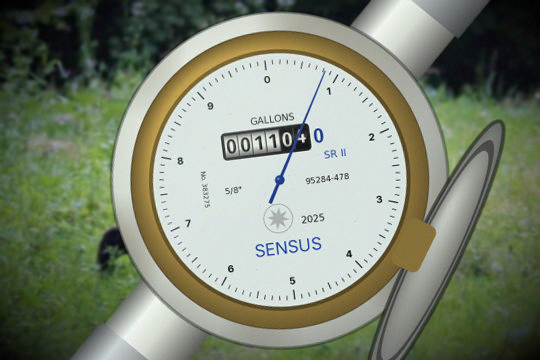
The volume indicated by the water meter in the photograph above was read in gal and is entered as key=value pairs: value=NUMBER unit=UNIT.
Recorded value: value=11040.8 unit=gal
